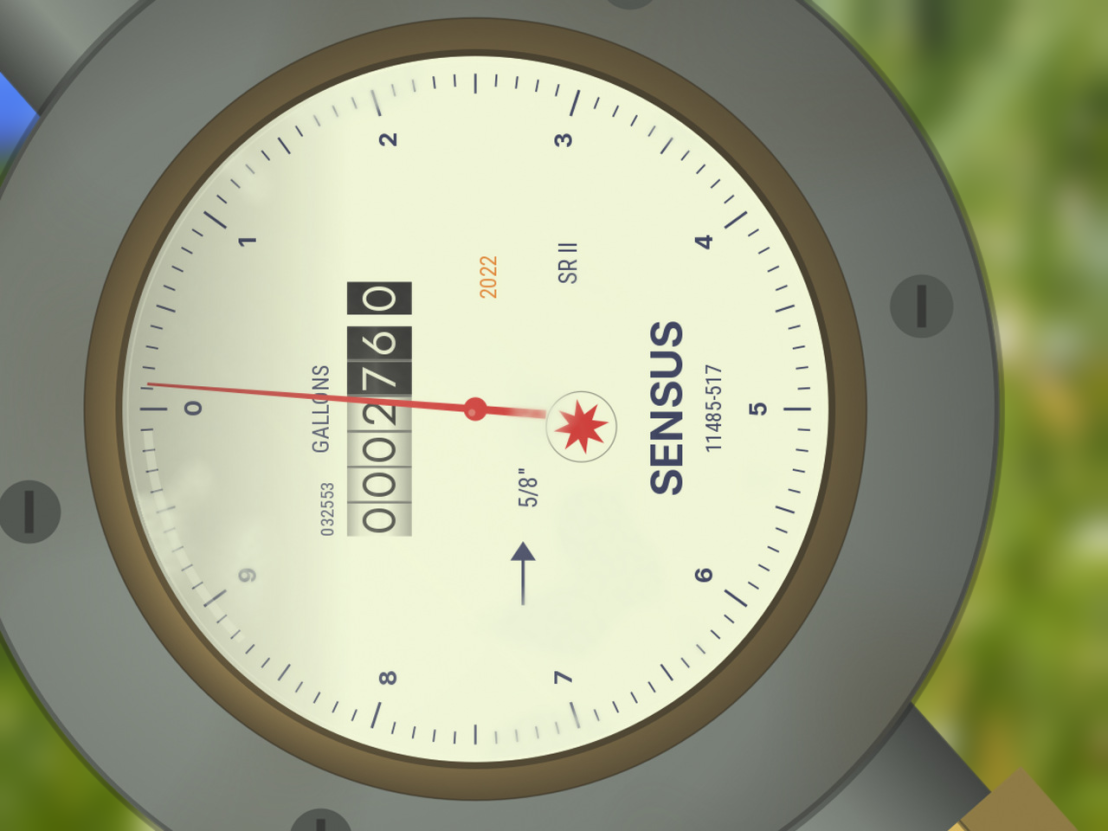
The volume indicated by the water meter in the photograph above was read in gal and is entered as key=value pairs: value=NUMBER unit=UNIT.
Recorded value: value=2760.1 unit=gal
